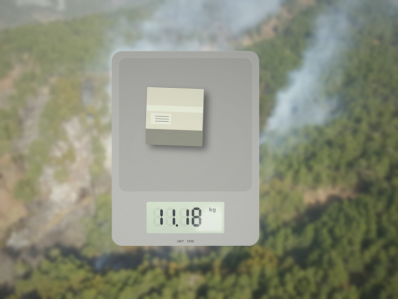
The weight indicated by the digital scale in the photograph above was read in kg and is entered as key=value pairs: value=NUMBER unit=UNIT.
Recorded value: value=11.18 unit=kg
